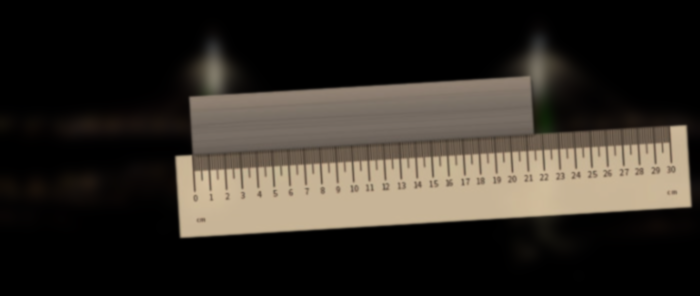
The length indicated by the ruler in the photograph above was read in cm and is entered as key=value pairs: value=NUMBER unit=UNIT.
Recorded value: value=21.5 unit=cm
